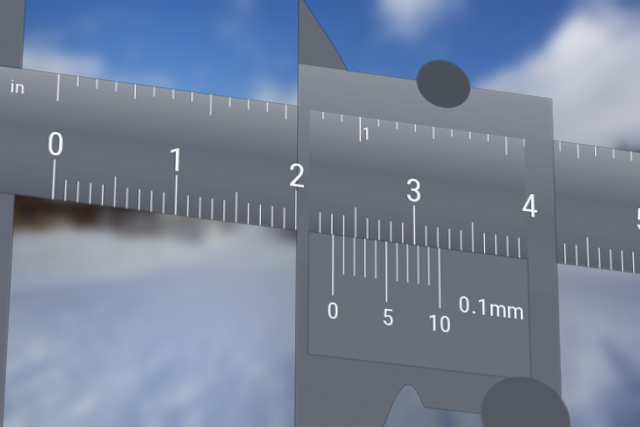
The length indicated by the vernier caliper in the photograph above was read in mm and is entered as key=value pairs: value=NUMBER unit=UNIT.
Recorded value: value=23.1 unit=mm
